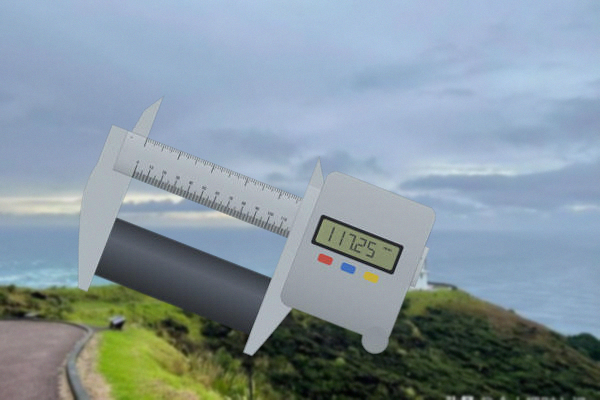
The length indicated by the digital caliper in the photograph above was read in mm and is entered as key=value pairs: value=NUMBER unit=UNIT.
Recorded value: value=117.25 unit=mm
